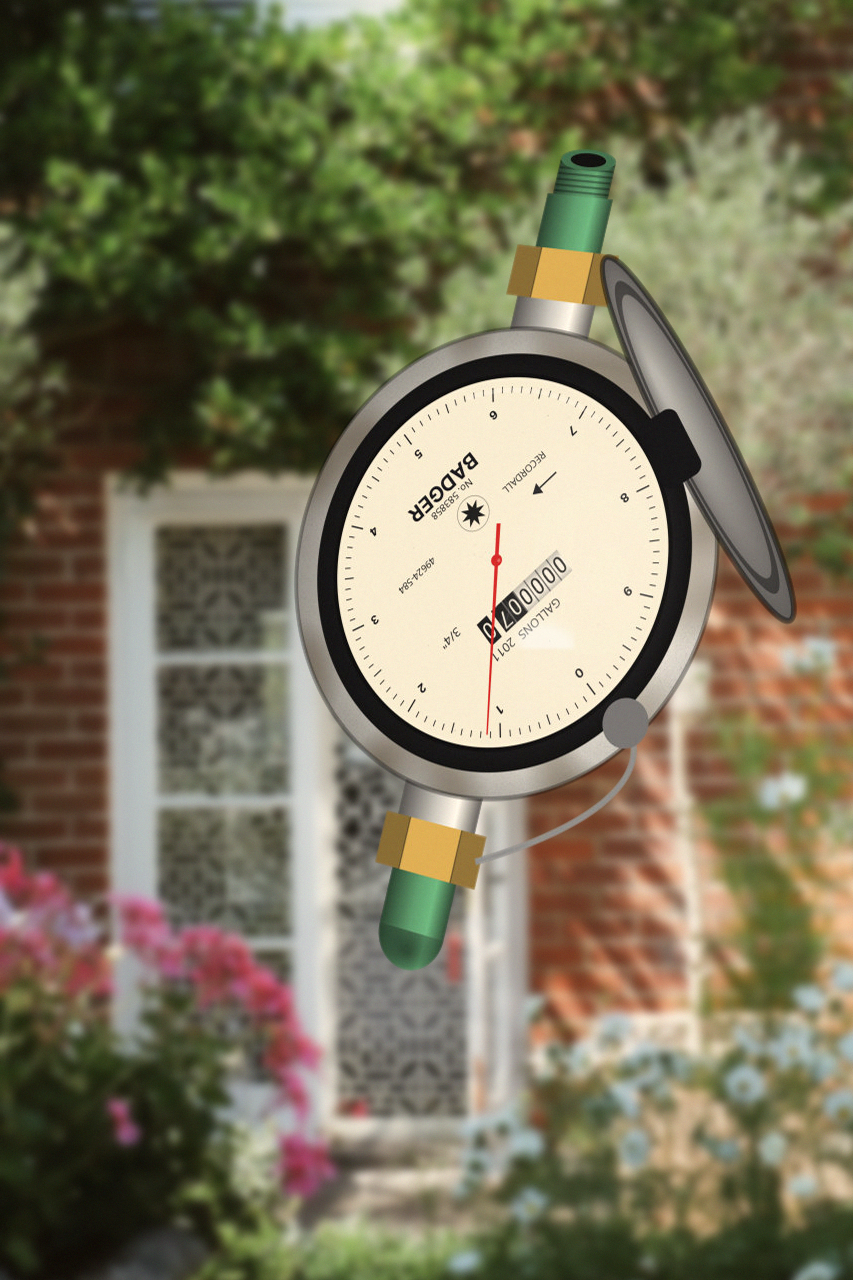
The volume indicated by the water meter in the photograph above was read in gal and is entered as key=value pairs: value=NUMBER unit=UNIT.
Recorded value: value=71.1 unit=gal
